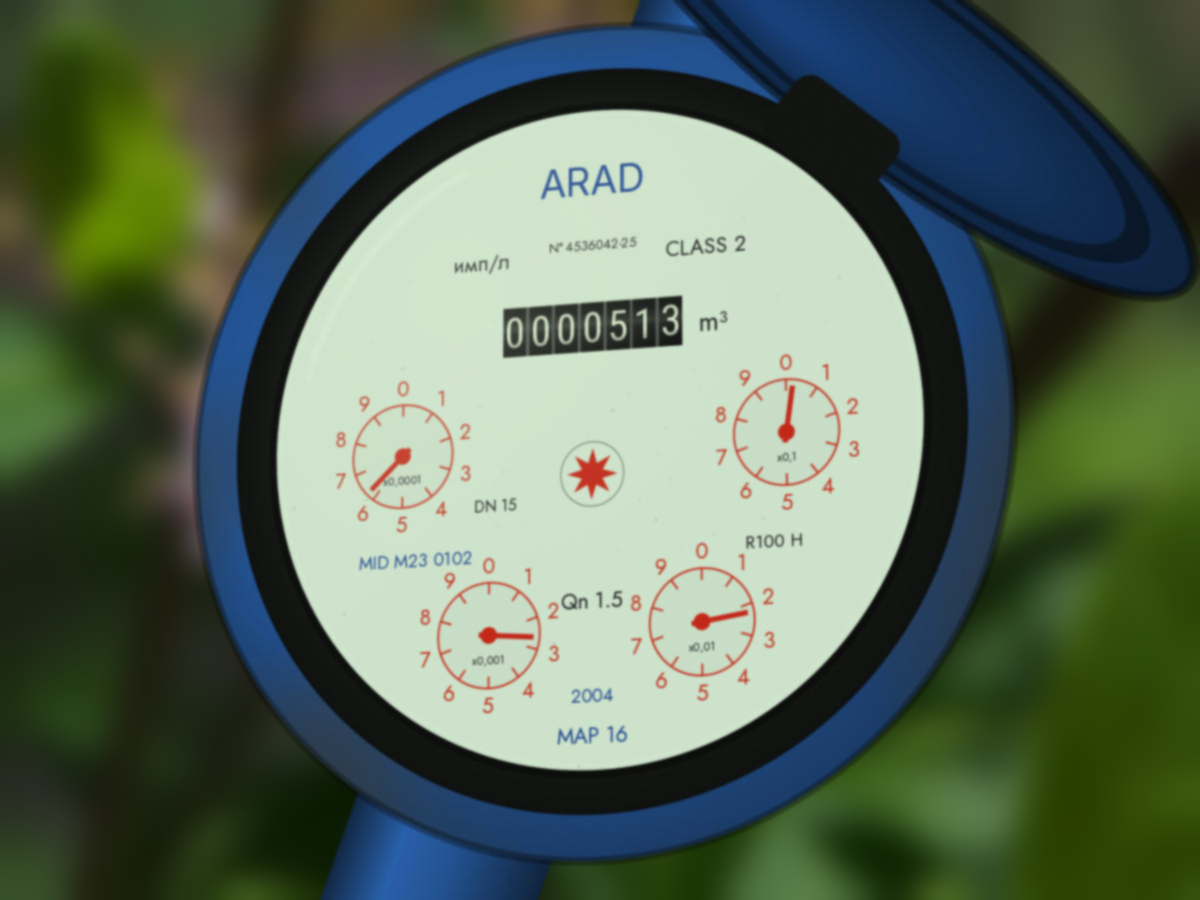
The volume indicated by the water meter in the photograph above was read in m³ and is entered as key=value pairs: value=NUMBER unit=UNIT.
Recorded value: value=513.0226 unit=m³
